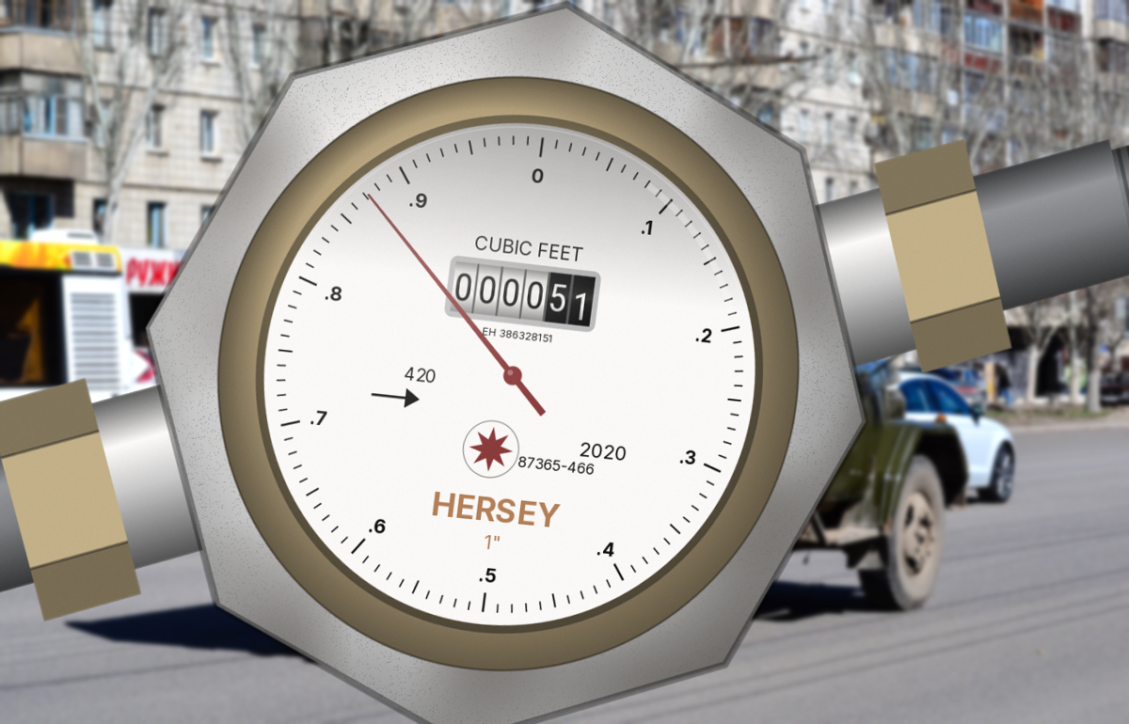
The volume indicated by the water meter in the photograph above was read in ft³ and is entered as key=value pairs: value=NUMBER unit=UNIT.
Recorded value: value=50.87 unit=ft³
